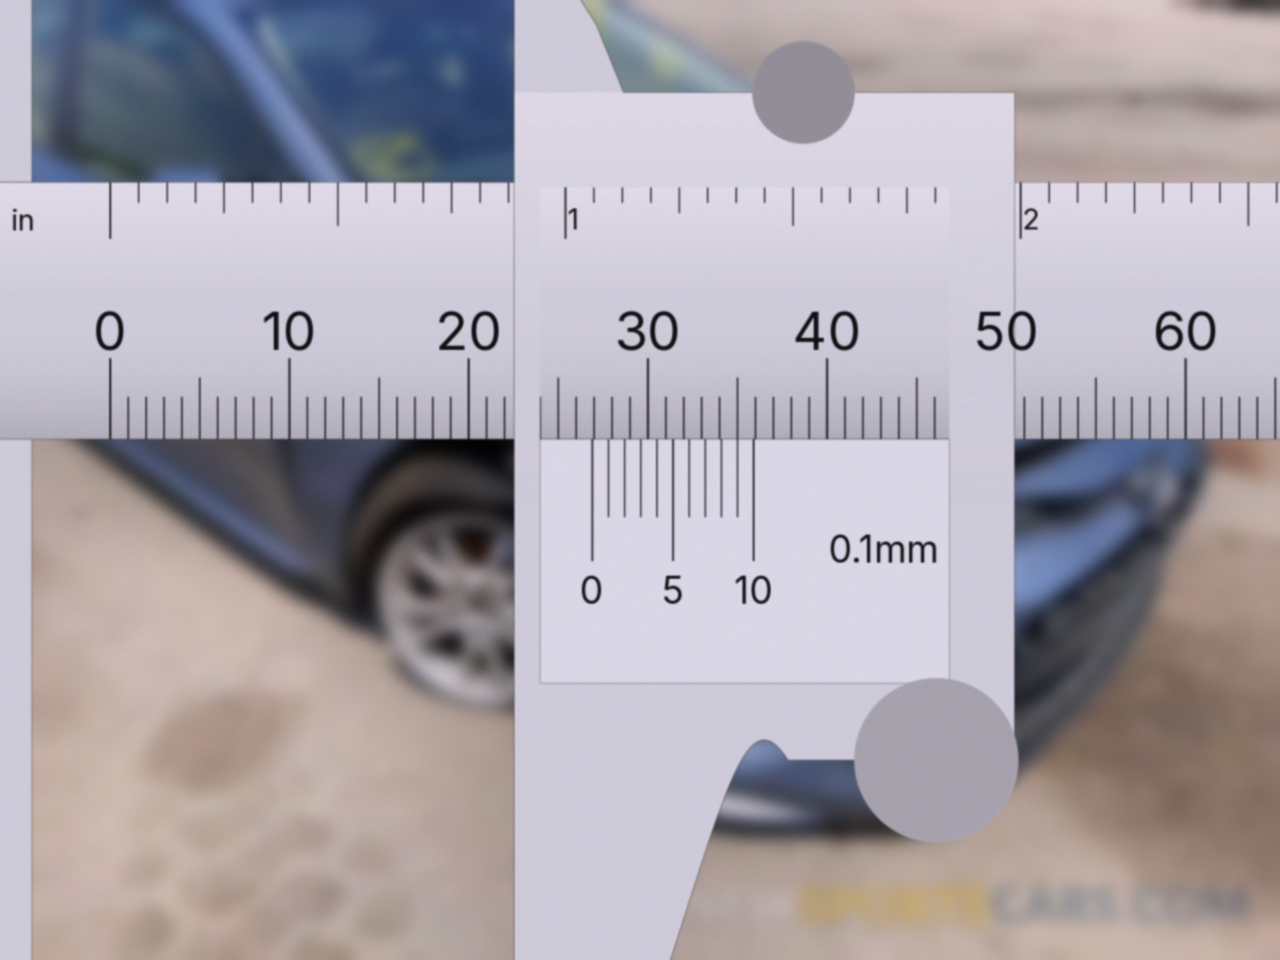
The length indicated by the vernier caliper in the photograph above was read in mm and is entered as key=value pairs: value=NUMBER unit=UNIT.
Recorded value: value=26.9 unit=mm
